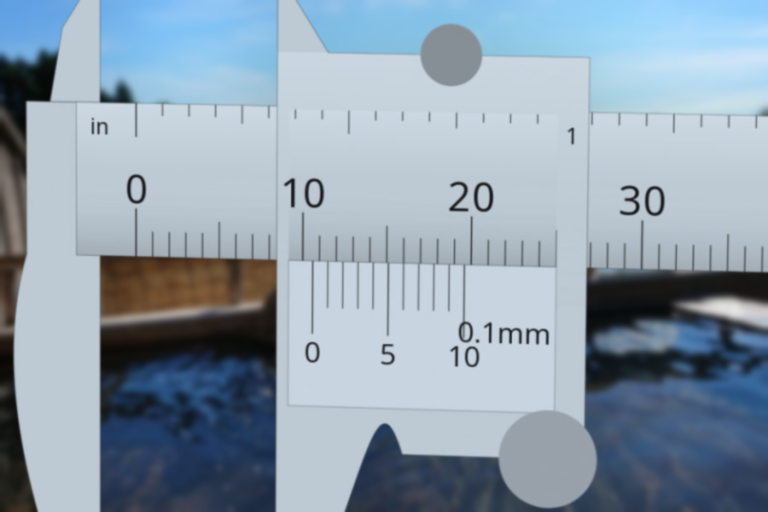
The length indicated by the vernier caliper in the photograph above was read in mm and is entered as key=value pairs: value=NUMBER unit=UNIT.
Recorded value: value=10.6 unit=mm
